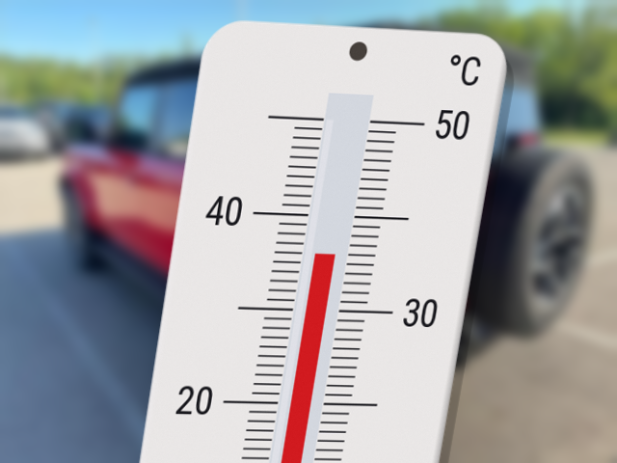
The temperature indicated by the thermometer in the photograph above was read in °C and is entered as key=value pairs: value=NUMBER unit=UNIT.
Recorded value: value=36 unit=°C
